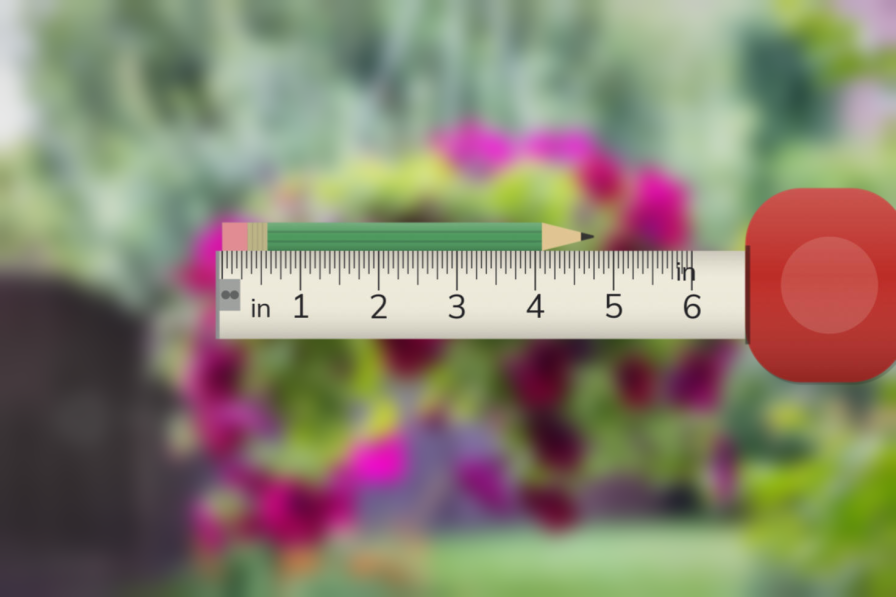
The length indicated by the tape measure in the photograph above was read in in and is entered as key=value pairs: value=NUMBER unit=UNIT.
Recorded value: value=4.75 unit=in
